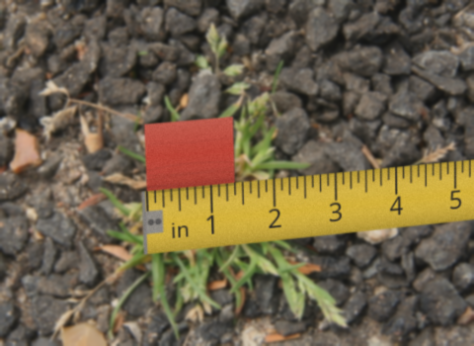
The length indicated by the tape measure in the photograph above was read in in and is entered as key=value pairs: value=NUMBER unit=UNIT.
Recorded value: value=1.375 unit=in
